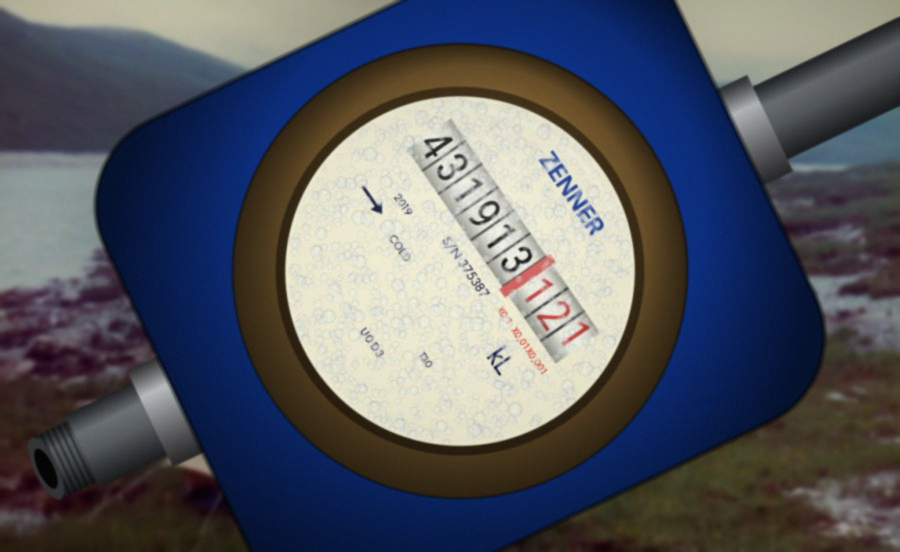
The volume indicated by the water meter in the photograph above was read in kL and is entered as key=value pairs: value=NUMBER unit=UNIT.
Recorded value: value=431913.121 unit=kL
